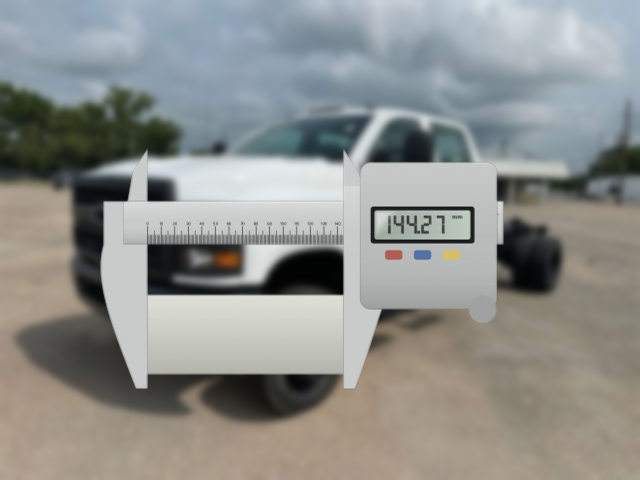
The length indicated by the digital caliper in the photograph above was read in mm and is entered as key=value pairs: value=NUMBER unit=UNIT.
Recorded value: value=144.27 unit=mm
